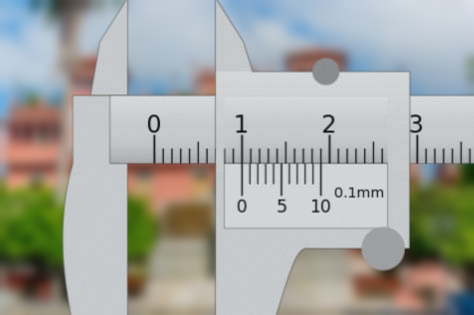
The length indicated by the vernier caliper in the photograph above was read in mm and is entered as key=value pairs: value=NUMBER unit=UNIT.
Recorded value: value=10.0 unit=mm
